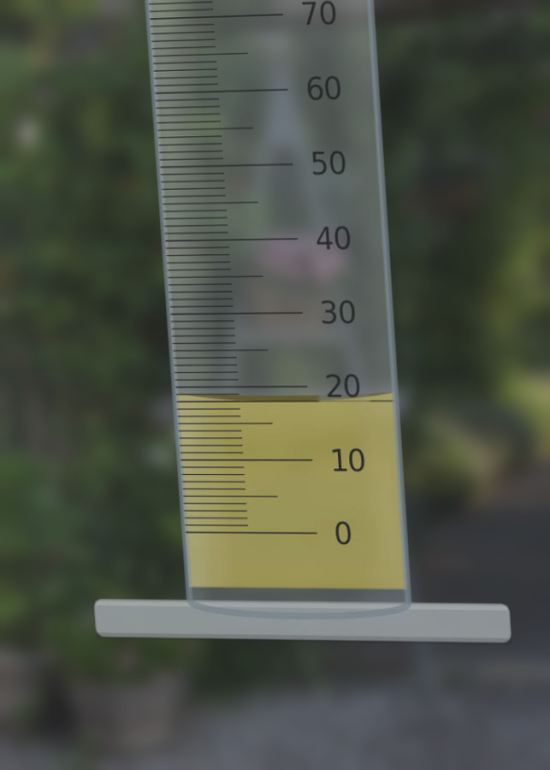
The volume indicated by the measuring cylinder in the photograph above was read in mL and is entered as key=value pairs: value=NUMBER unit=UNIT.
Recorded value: value=18 unit=mL
